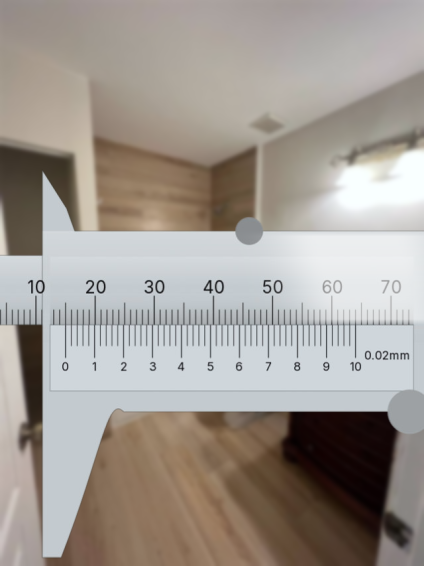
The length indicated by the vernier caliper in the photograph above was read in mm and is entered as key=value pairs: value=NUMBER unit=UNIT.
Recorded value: value=15.0 unit=mm
